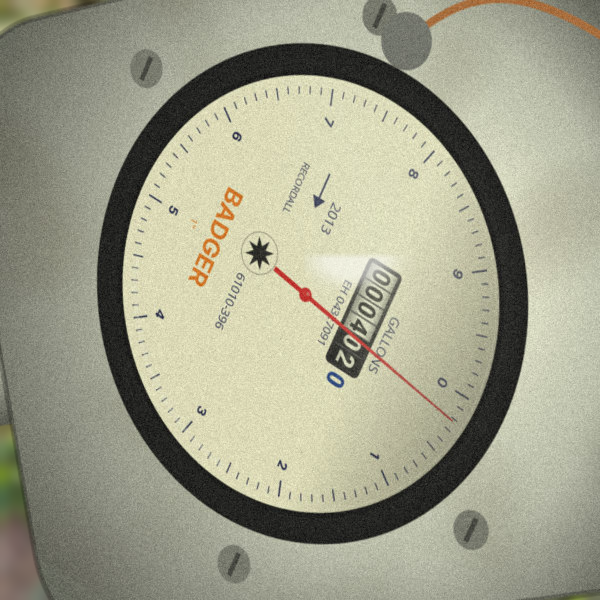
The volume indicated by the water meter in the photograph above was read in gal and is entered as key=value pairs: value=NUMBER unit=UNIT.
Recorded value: value=4020.2 unit=gal
